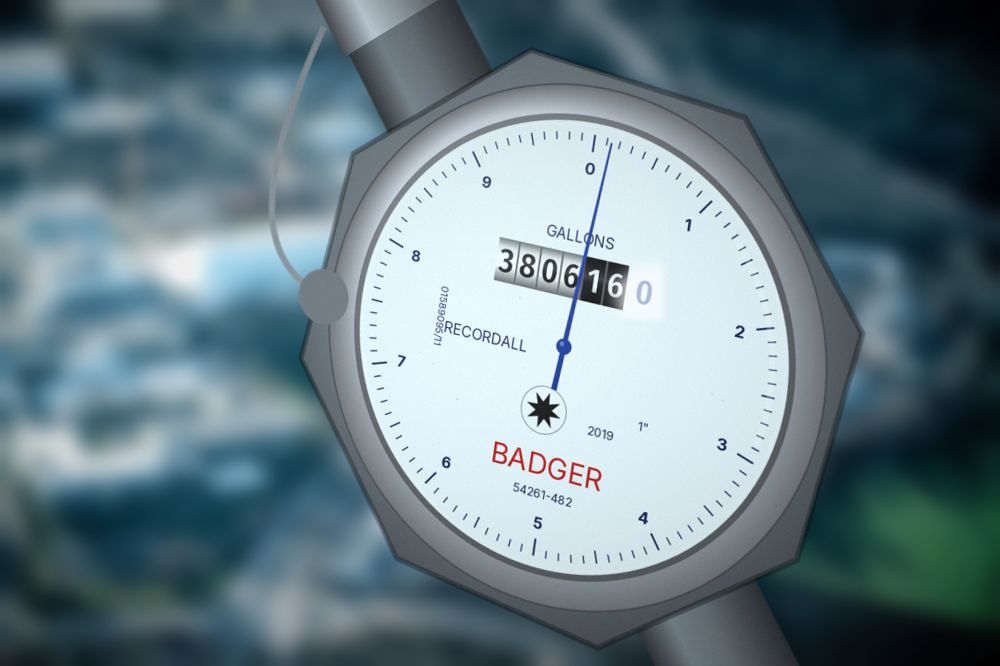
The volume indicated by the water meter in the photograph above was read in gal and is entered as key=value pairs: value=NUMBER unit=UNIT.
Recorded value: value=3806160.1 unit=gal
